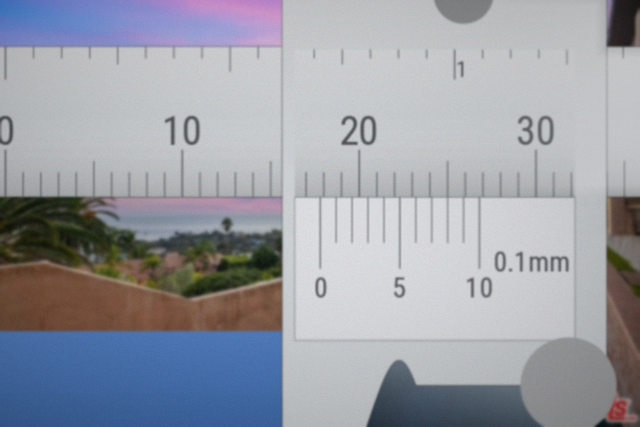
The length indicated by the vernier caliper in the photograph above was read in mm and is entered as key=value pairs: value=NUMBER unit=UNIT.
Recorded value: value=17.8 unit=mm
